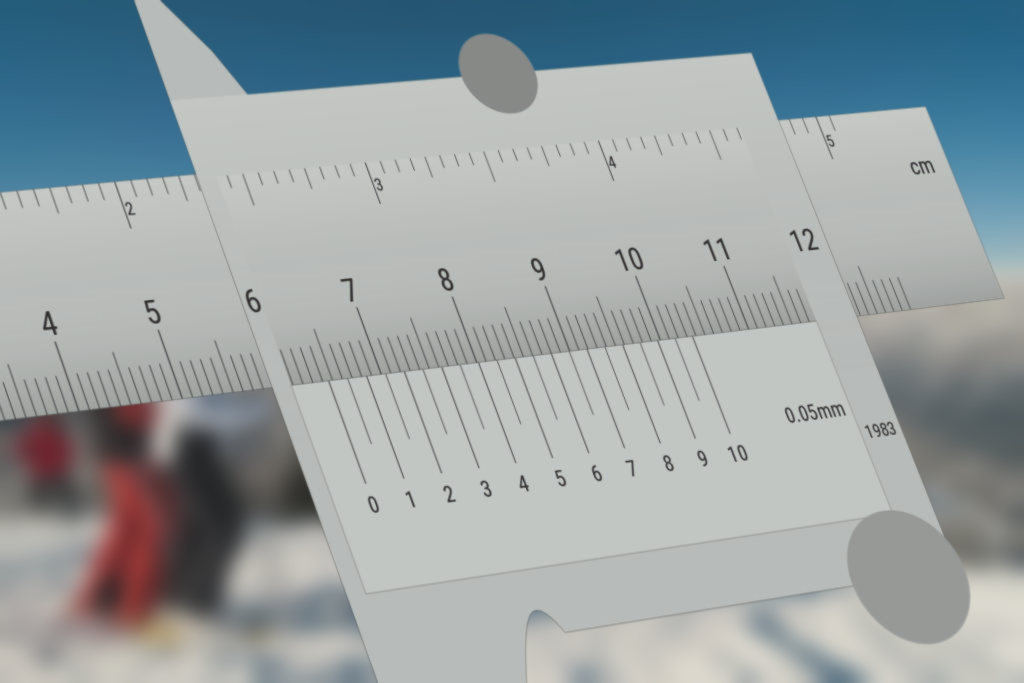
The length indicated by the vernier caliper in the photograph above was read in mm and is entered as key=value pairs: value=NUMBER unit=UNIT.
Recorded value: value=64.6 unit=mm
